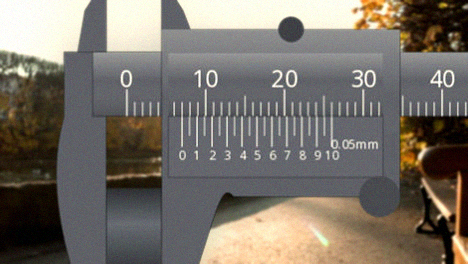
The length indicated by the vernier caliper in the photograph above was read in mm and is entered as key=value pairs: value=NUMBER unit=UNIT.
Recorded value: value=7.0 unit=mm
